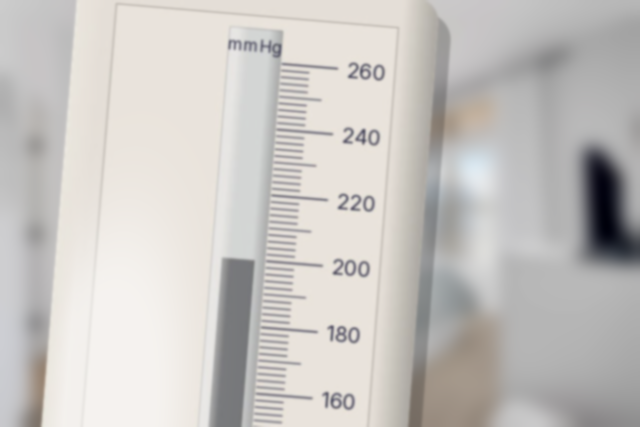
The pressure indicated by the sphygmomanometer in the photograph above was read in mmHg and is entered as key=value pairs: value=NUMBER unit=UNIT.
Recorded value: value=200 unit=mmHg
